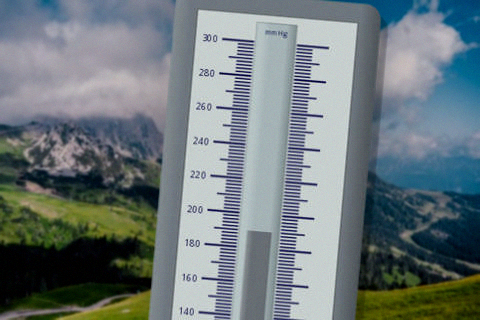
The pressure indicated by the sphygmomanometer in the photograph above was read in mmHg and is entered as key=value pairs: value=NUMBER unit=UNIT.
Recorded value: value=190 unit=mmHg
